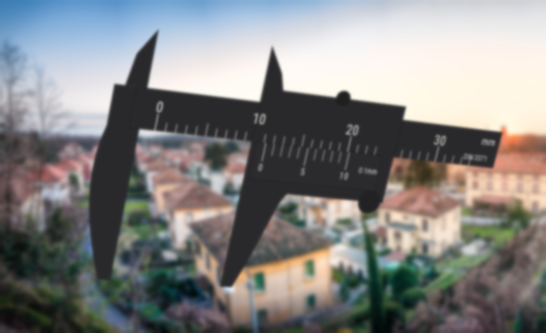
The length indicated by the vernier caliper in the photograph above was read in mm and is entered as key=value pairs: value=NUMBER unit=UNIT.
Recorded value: value=11.2 unit=mm
